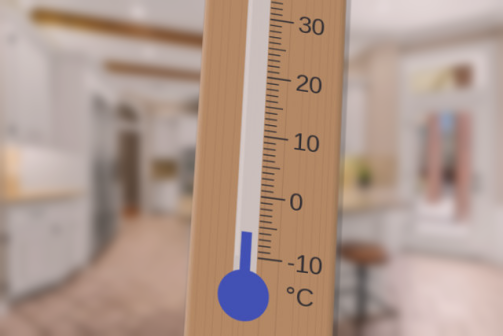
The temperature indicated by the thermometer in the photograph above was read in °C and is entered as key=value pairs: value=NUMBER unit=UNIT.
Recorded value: value=-6 unit=°C
